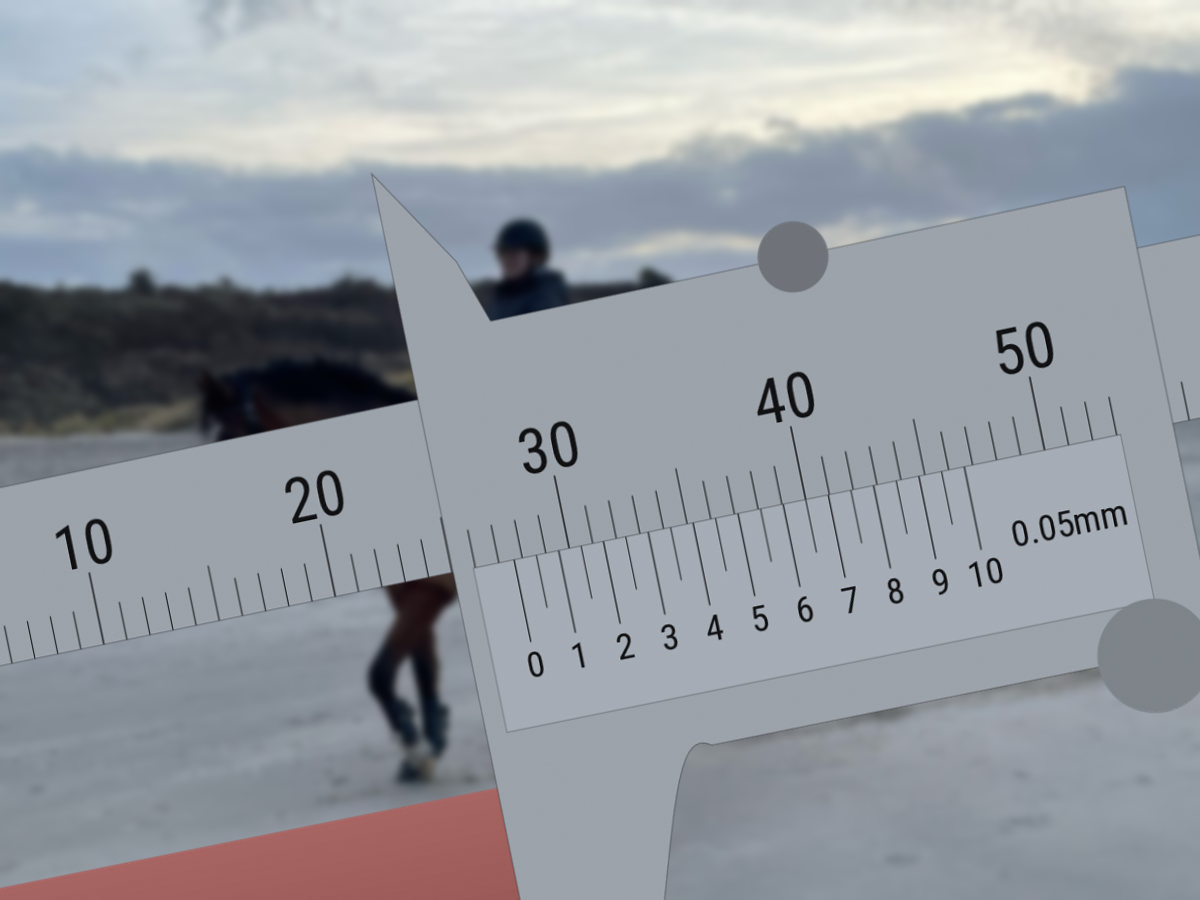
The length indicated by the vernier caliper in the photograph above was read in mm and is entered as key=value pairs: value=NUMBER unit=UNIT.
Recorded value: value=27.65 unit=mm
